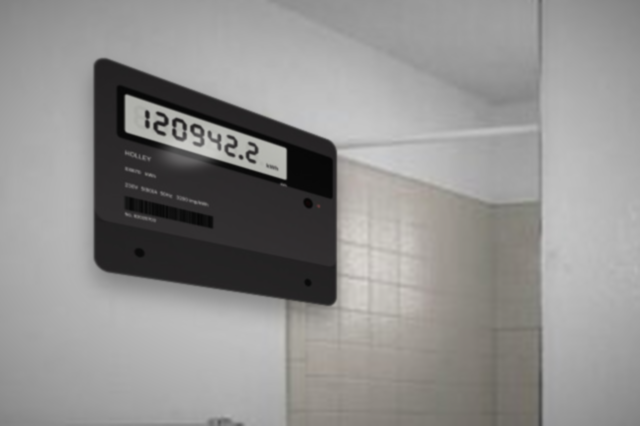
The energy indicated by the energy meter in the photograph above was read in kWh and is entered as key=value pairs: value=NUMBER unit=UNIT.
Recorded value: value=120942.2 unit=kWh
